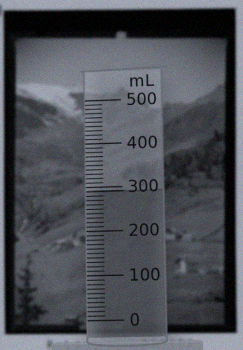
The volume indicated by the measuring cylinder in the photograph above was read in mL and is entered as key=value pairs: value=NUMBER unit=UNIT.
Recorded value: value=290 unit=mL
